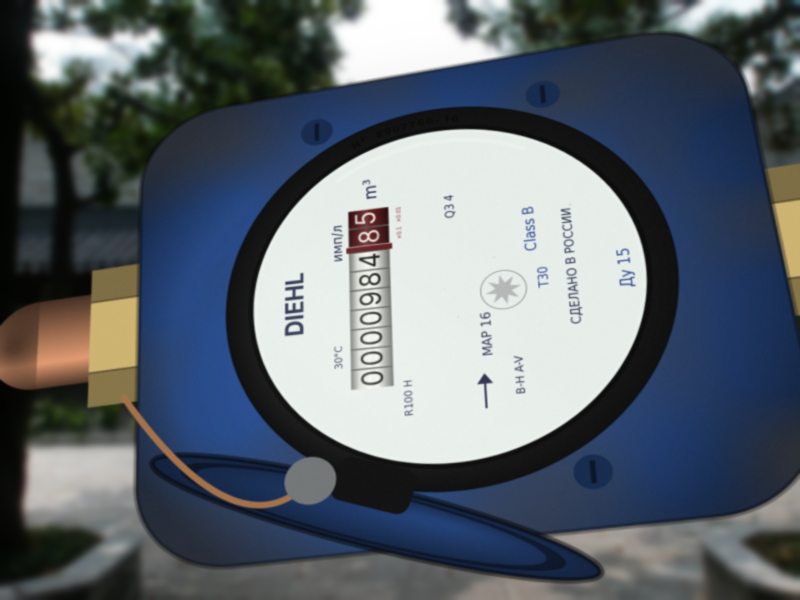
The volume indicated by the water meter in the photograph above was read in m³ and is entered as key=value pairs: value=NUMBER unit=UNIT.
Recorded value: value=984.85 unit=m³
